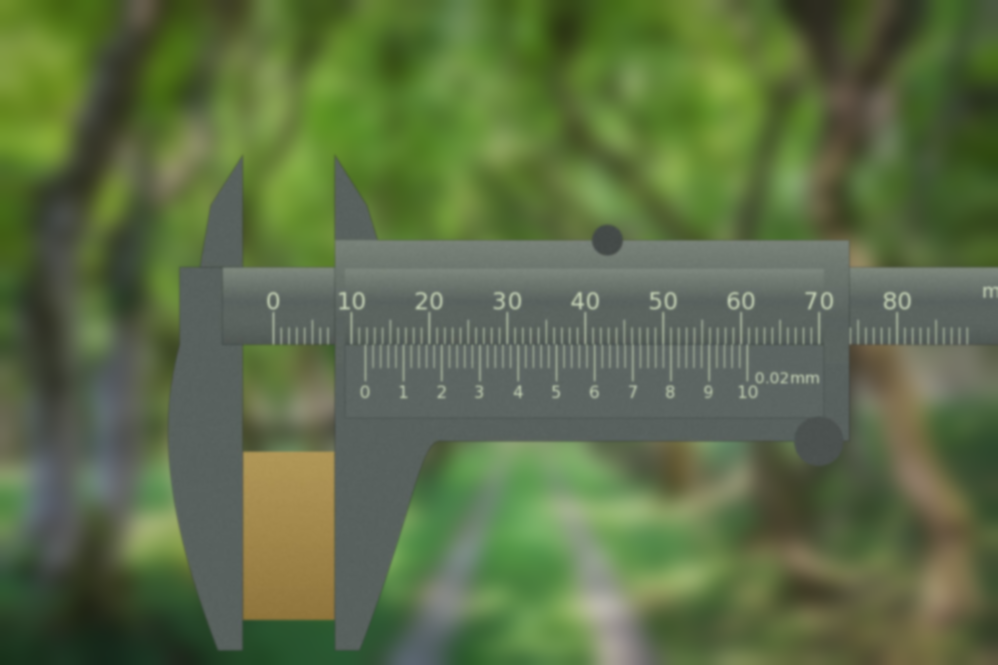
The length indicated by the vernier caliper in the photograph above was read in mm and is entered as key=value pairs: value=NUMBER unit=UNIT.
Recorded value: value=11.8 unit=mm
